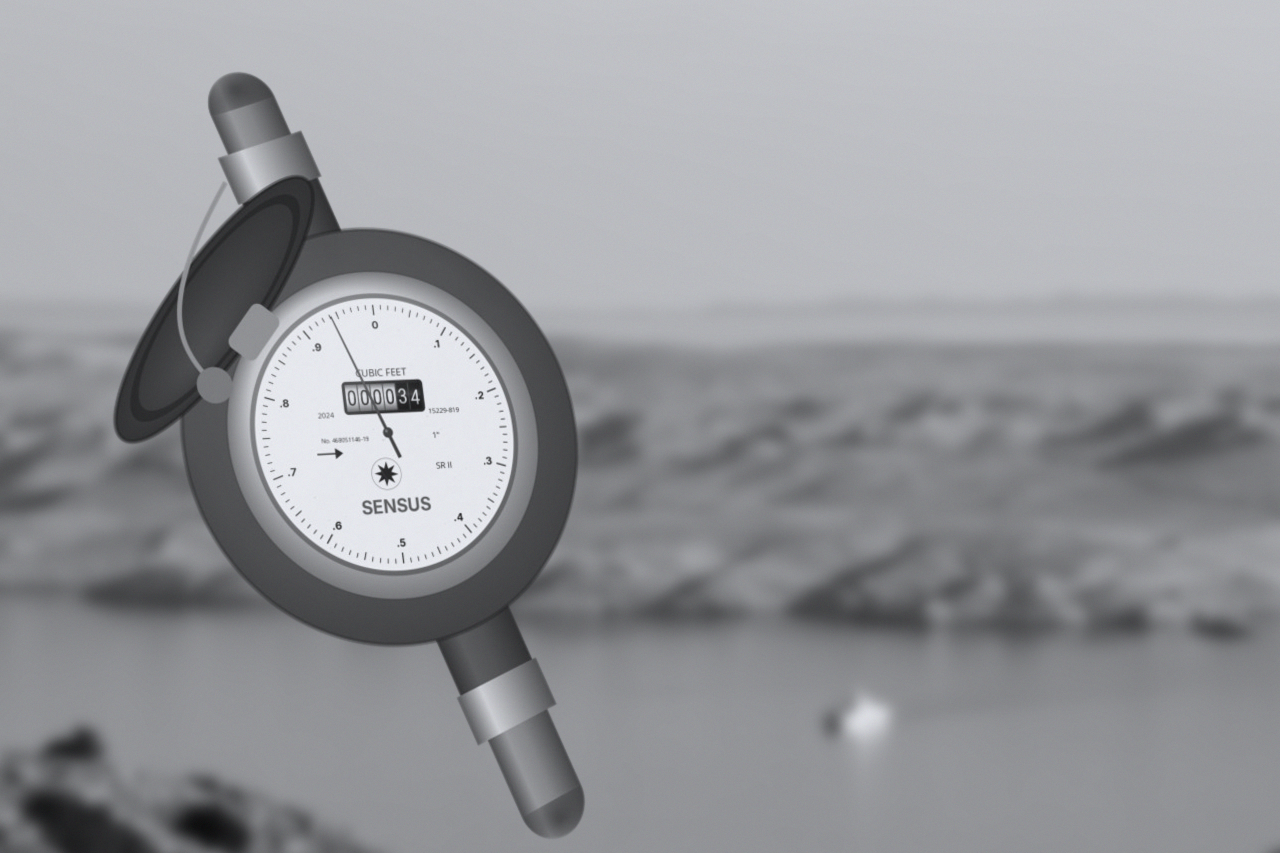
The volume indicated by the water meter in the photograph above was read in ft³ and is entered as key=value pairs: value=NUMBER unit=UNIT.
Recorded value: value=33.94 unit=ft³
